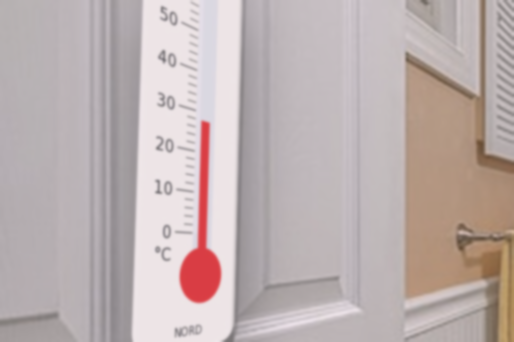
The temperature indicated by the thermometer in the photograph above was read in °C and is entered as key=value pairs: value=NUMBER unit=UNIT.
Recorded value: value=28 unit=°C
